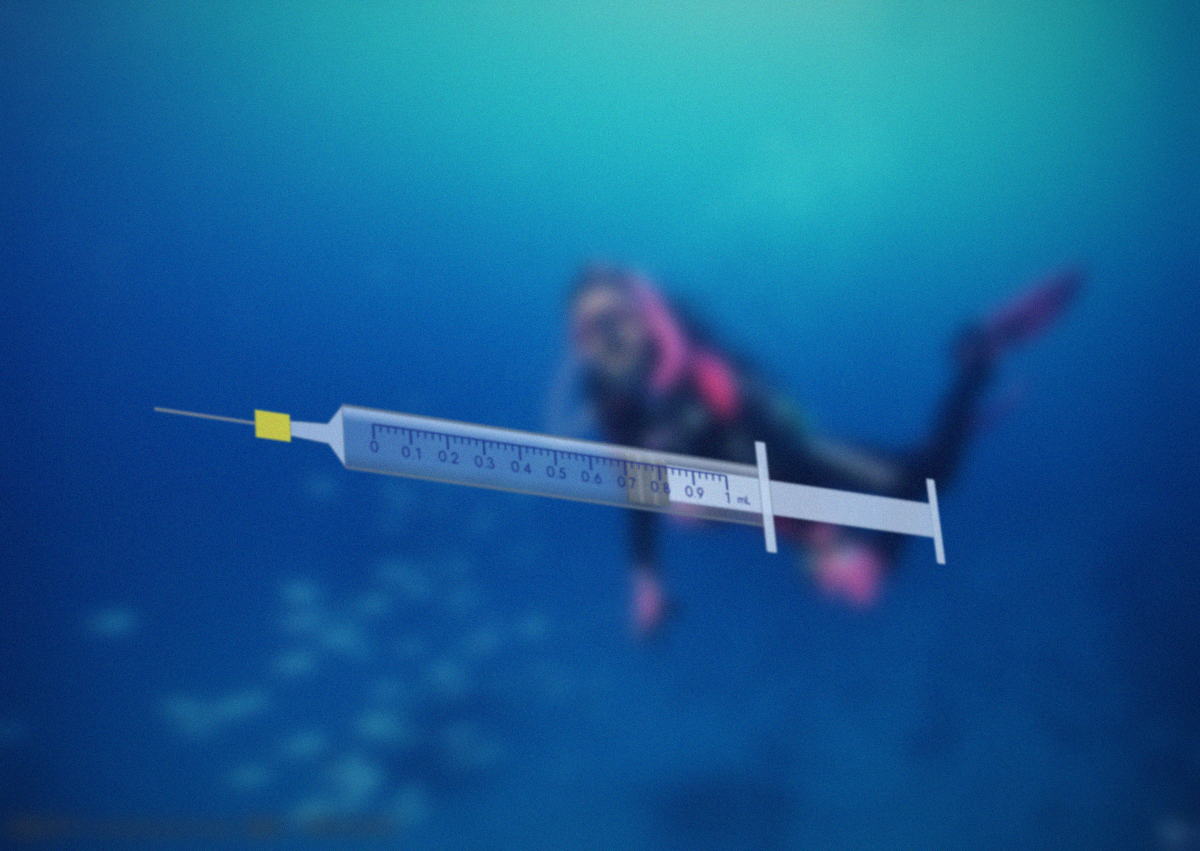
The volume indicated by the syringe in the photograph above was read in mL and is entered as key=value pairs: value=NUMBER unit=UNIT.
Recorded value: value=0.7 unit=mL
